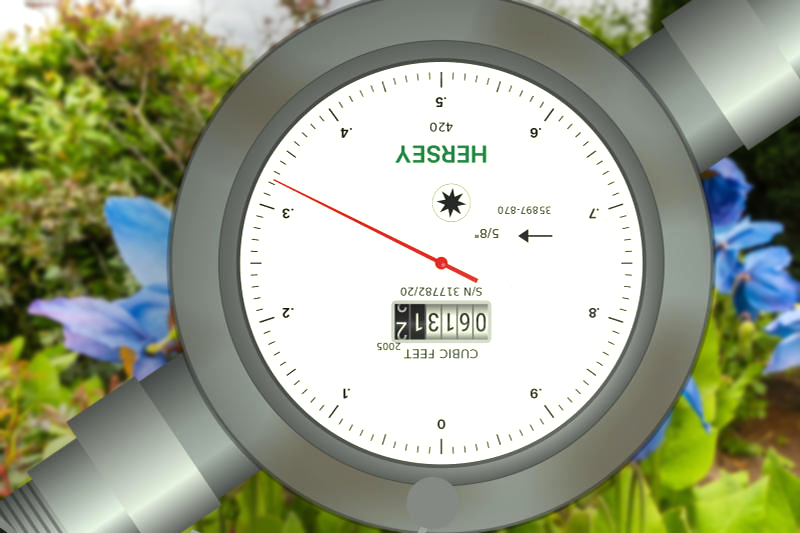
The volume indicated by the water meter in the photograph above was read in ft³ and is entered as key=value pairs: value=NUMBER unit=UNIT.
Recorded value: value=61312.32 unit=ft³
